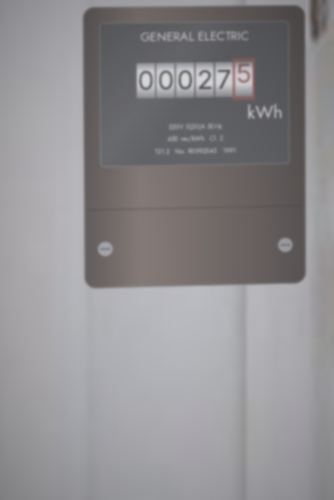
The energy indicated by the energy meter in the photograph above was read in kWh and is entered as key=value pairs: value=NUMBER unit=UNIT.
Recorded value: value=27.5 unit=kWh
